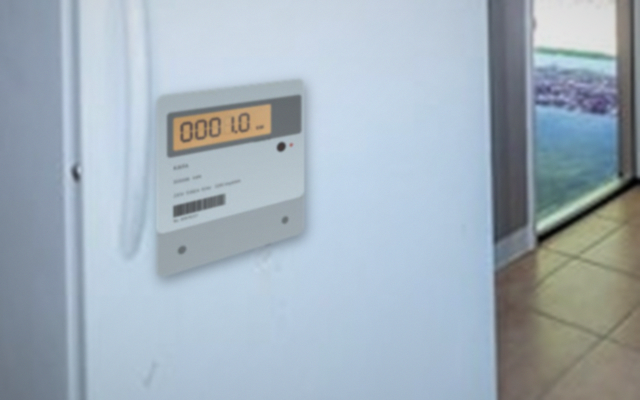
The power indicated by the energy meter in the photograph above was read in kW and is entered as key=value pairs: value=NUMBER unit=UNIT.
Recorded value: value=1.0 unit=kW
